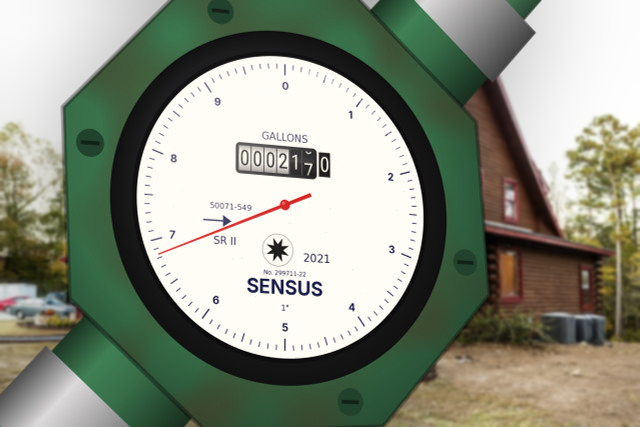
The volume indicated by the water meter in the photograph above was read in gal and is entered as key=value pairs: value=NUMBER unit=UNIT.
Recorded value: value=2166.8 unit=gal
